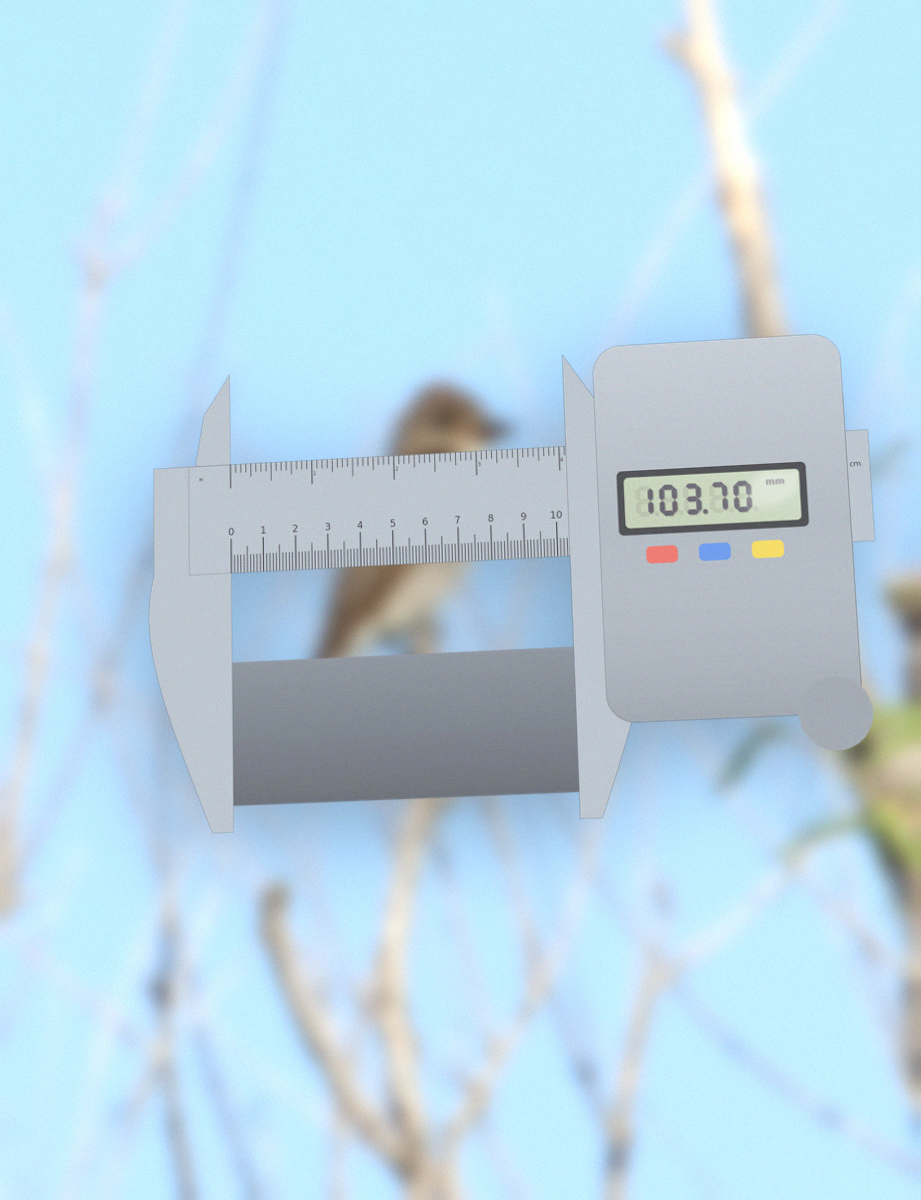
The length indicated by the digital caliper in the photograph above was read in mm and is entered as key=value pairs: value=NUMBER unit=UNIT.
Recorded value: value=103.70 unit=mm
